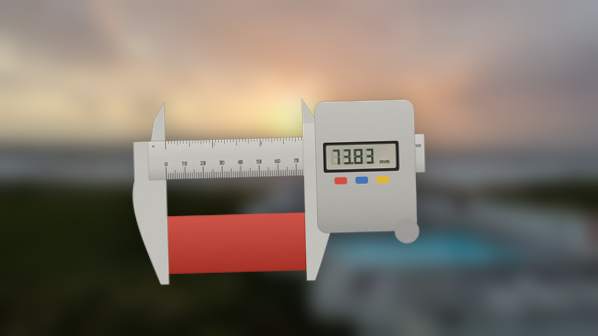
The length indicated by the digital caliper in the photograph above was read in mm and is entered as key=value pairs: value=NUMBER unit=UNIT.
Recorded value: value=73.83 unit=mm
